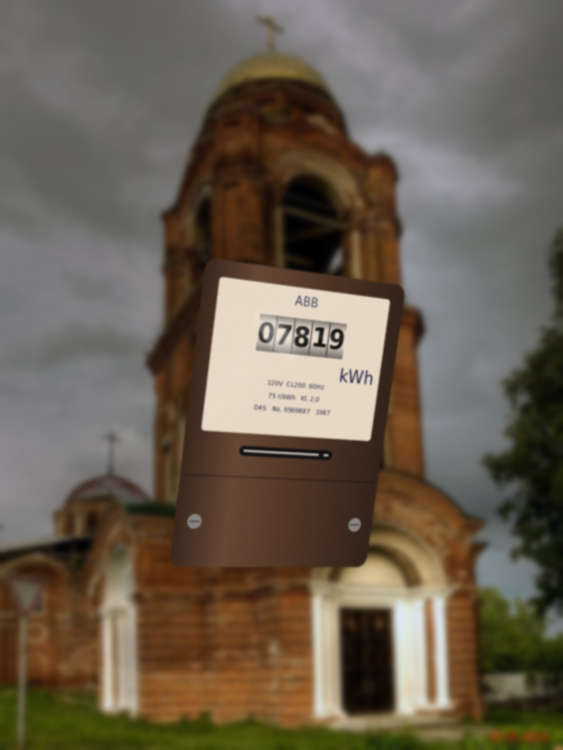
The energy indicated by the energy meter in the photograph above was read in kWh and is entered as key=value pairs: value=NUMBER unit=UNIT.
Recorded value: value=7819 unit=kWh
